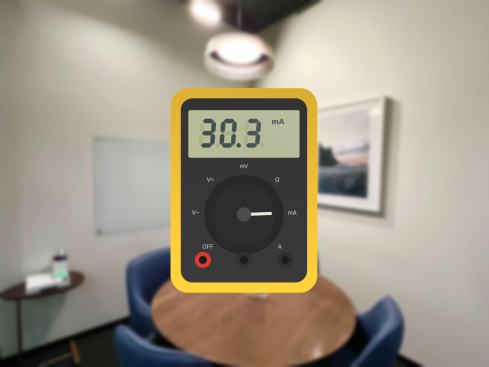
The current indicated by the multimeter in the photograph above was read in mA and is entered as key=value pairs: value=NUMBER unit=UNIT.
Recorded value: value=30.3 unit=mA
